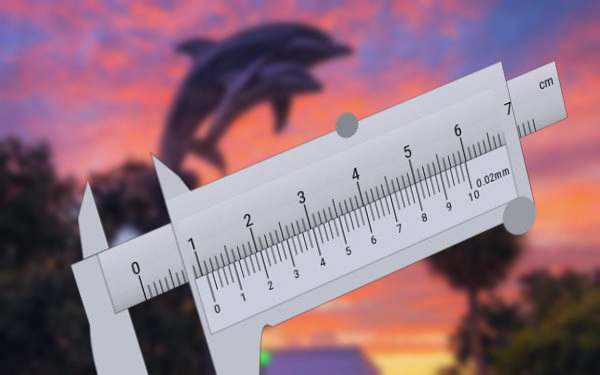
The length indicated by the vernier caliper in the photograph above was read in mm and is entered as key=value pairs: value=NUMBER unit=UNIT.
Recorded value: value=10.8 unit=mm
